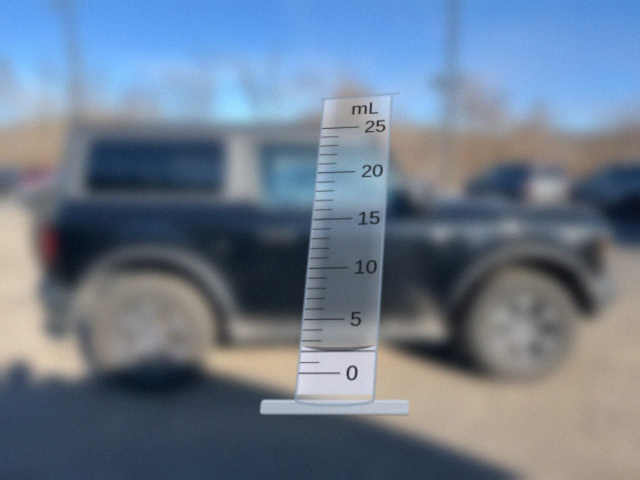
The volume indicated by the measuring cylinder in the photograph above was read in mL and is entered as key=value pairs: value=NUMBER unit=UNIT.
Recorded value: value=2 unit=mL
